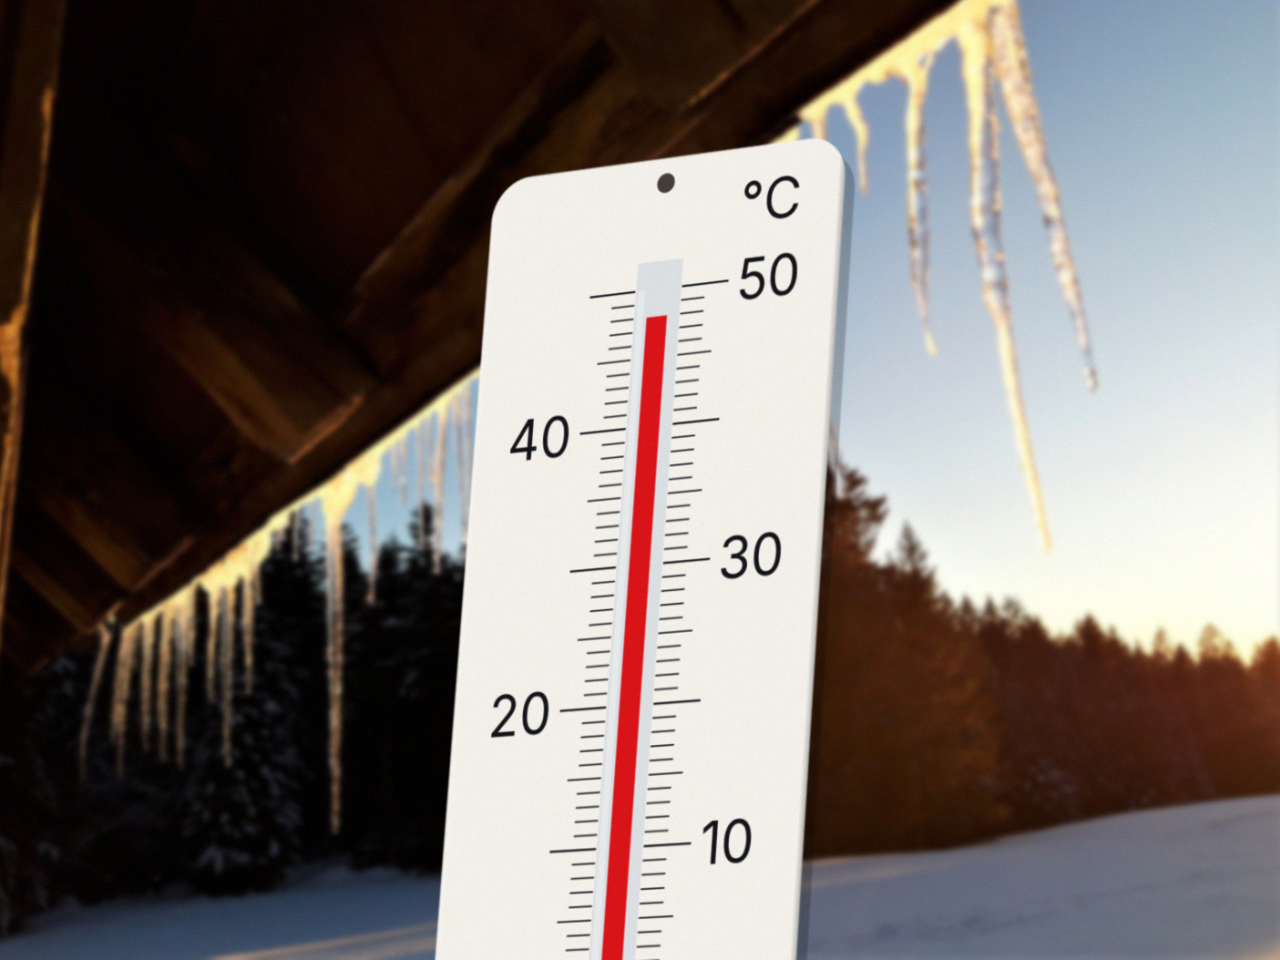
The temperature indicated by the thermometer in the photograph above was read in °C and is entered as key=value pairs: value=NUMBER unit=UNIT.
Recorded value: value=48 unit=°C
